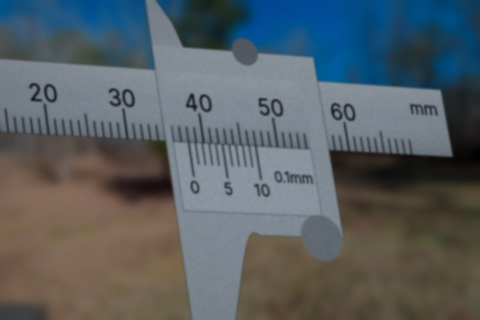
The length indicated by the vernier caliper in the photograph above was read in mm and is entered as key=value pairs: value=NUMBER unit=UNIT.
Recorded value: value=38.0 unit=mm
